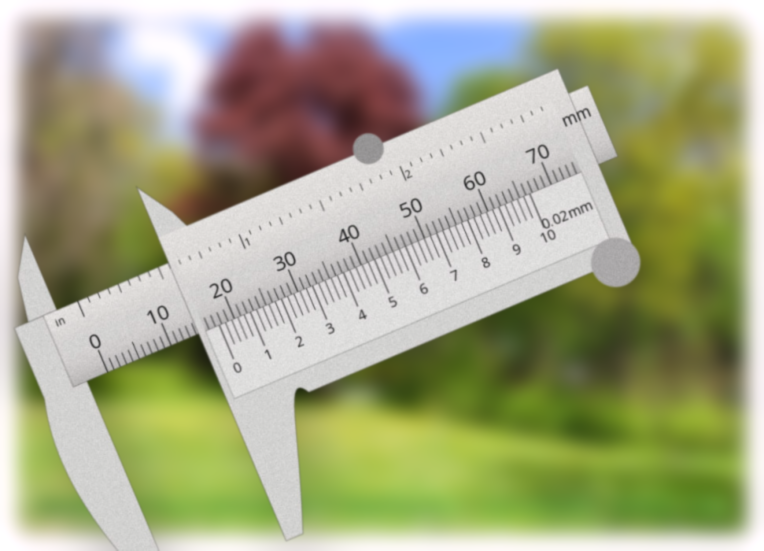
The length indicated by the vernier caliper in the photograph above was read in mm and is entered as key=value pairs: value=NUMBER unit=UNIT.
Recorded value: value=17.6 unit=mm
